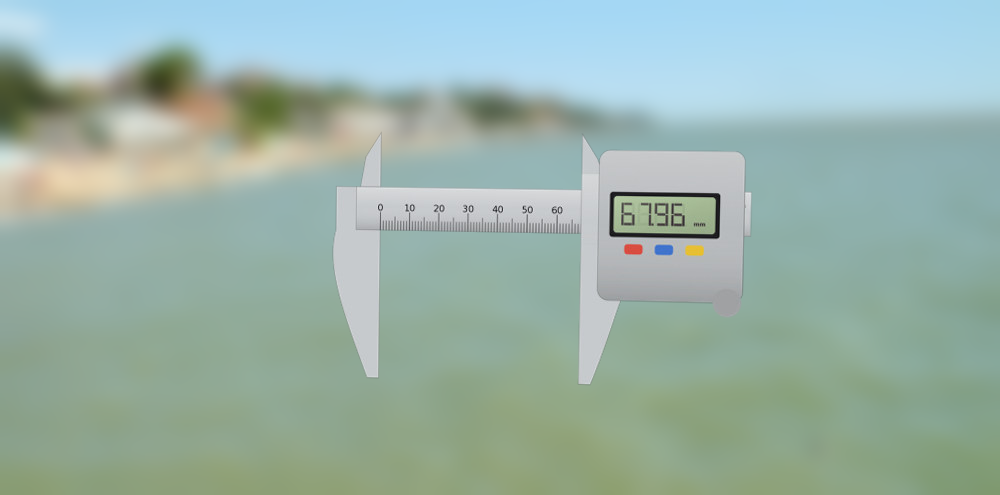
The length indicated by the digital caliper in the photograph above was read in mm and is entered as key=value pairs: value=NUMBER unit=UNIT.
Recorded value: value=67.96 unit=mm
